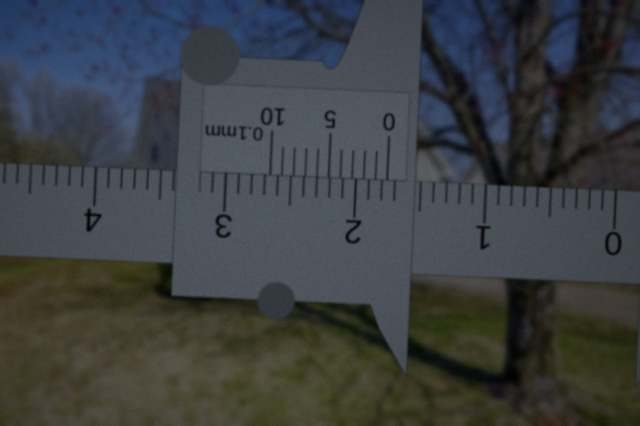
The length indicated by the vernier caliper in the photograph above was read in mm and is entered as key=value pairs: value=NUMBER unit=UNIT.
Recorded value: value=17.6 unit=mm
